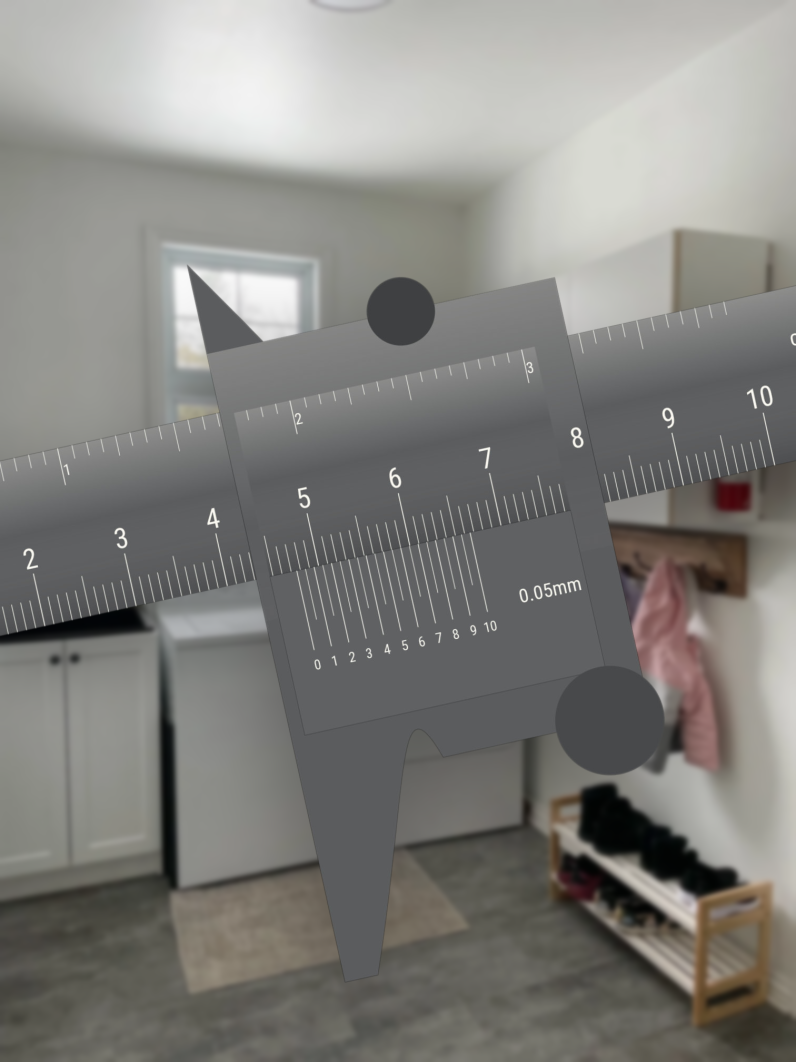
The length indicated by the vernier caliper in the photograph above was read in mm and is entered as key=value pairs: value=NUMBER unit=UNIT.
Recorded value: value=47.6 unit=mm
